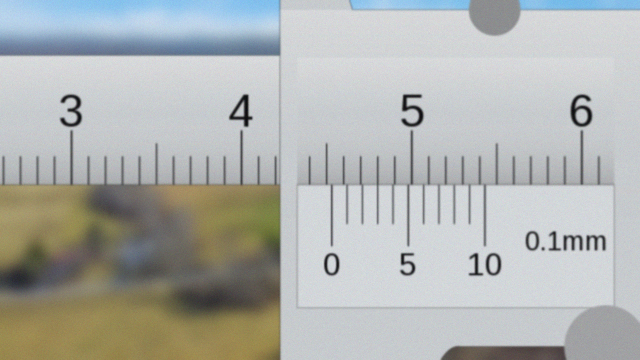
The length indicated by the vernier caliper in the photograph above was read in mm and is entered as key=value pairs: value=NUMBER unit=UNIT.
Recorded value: value=45.3 unit=mm
